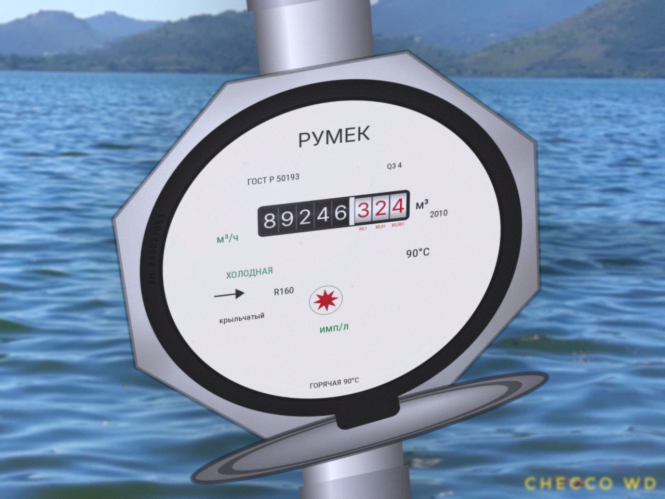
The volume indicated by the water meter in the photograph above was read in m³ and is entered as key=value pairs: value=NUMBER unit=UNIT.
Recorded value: value=89246.324 unit=m³
